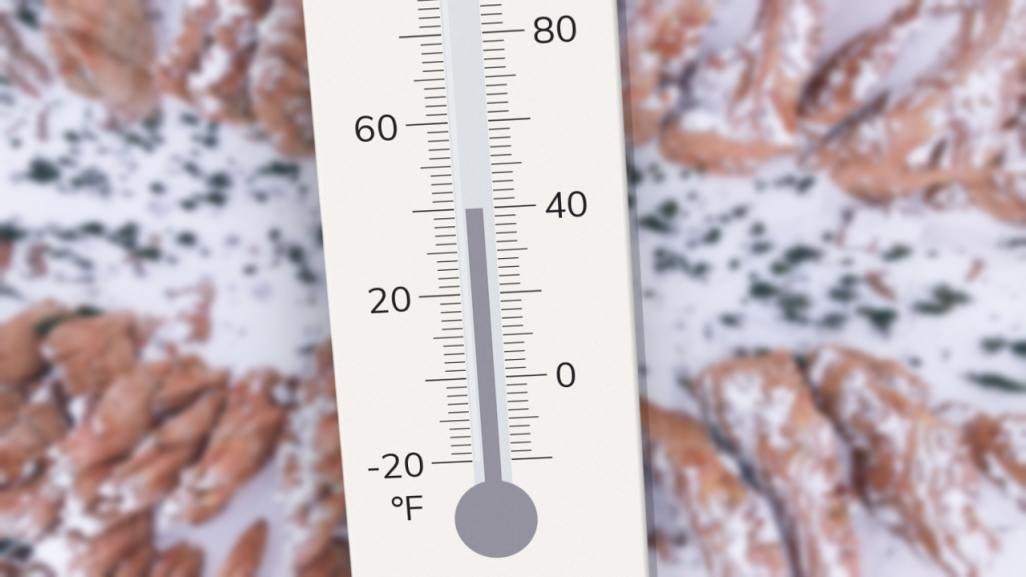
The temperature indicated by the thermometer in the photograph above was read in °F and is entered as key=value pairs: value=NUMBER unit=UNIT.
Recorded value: value=40 unit=°F
